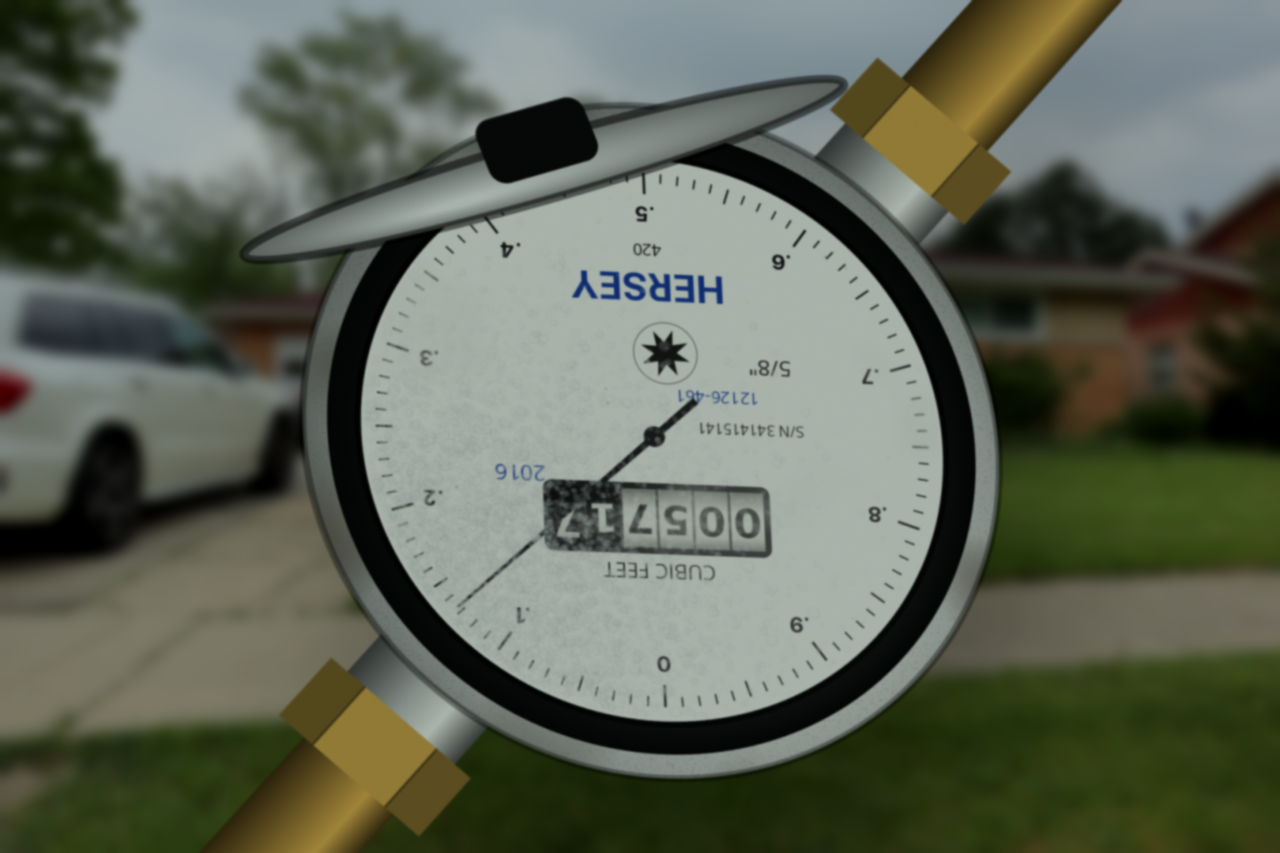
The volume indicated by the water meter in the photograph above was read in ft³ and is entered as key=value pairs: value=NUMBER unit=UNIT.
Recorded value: value=5717.13 unit=ft³
